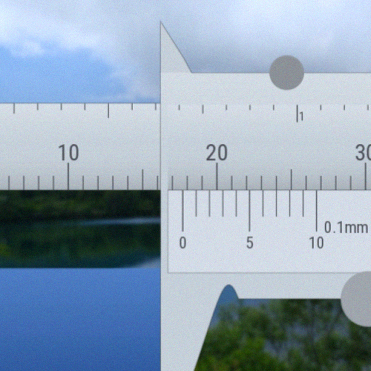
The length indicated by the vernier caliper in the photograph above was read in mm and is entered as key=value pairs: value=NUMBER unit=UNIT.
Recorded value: value=17.7 unit=mm
